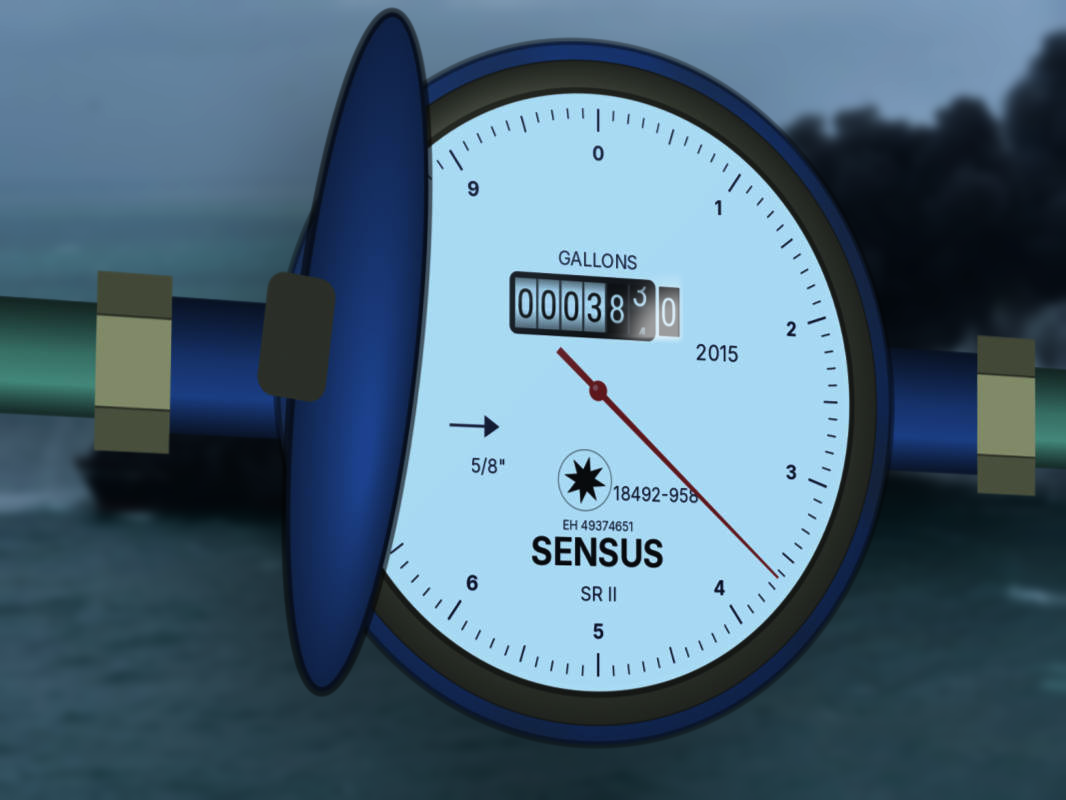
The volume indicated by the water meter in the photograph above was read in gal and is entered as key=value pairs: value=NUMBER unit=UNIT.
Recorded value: value=3833.6 unit=gal
